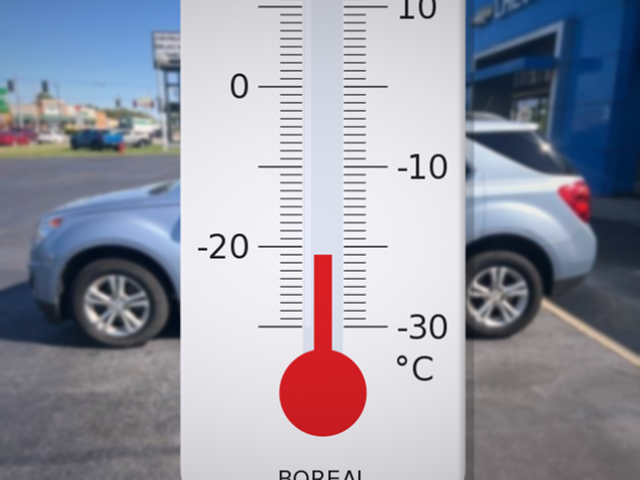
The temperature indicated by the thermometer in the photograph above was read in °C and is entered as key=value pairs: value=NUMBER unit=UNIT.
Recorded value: value=-21 unit=°C
